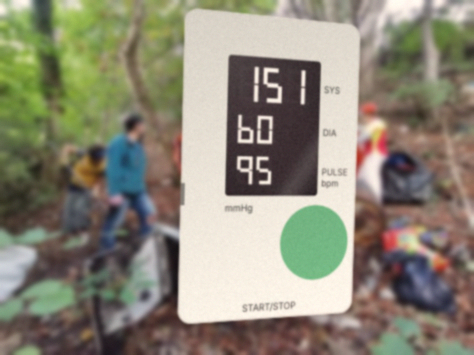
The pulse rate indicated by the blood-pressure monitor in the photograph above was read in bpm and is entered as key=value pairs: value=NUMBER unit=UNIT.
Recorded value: value=95 unit=bpm
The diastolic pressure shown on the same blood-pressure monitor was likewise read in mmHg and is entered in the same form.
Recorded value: value=60 unit=mmHg
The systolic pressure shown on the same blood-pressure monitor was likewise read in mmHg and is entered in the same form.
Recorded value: value=151 unit=mmHg
